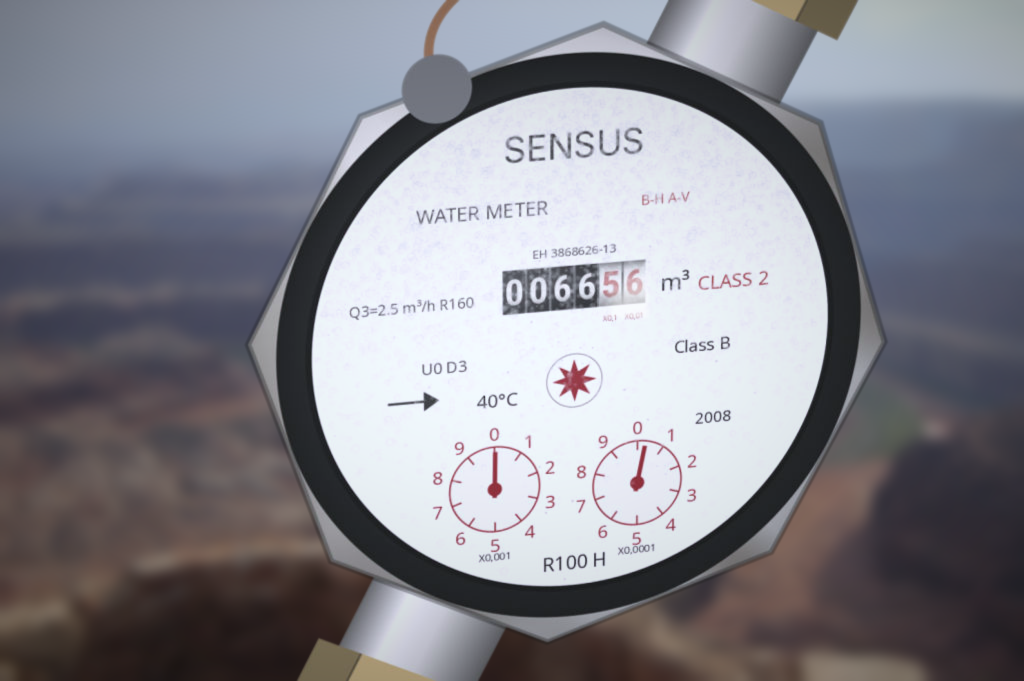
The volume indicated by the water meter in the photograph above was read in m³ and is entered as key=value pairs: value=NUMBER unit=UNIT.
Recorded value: value=66.5600 unit=m³
